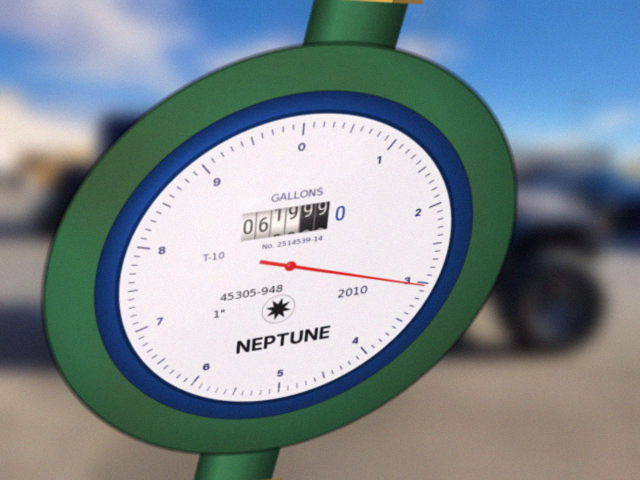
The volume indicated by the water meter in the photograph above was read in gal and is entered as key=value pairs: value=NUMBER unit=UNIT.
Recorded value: value=619993.0 unit=gal
